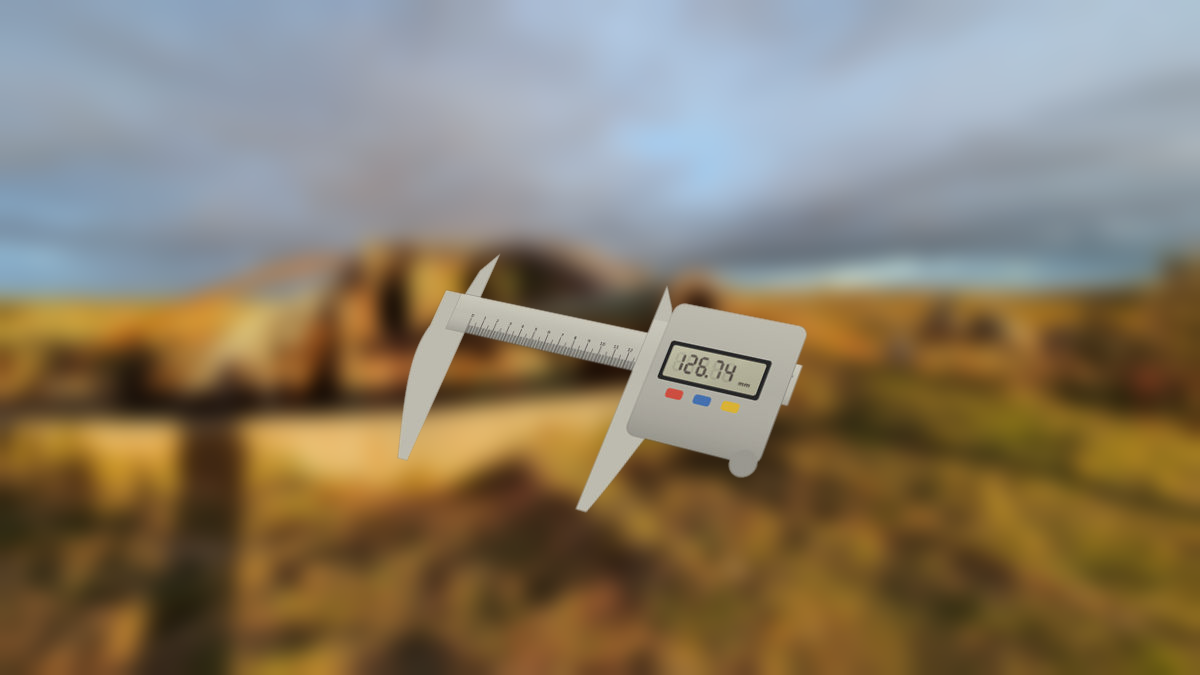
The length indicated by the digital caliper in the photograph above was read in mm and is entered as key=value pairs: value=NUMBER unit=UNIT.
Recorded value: value=126.74 unit=mm
